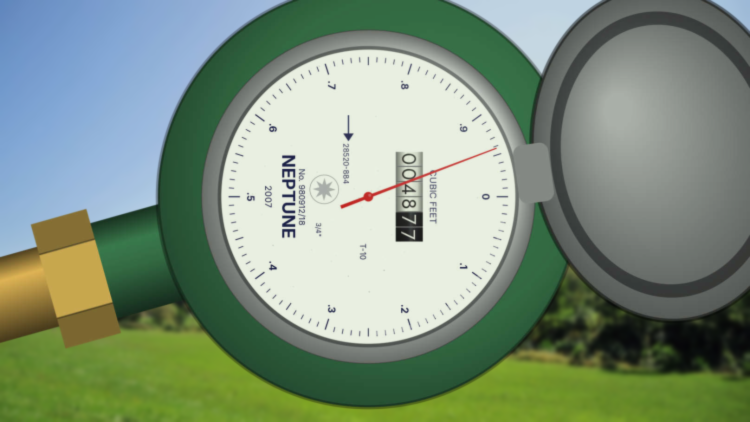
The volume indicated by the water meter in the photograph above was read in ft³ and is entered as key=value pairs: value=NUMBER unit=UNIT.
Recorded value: value=4876.94 unit=ft³
